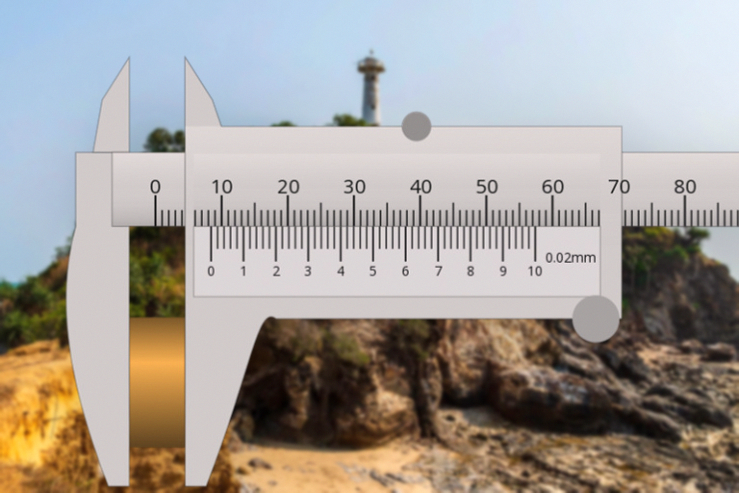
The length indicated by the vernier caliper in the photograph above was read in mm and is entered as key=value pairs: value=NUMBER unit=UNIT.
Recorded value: value=8.4 unit=mm
